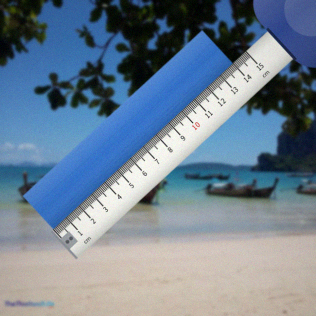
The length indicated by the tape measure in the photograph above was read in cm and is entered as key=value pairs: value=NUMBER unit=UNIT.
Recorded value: value=14 unit=cm
